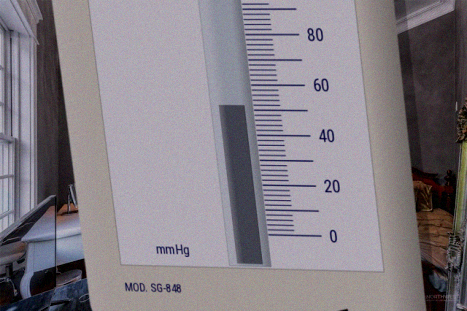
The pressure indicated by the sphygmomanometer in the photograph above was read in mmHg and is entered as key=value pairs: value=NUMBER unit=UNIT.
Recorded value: value=52 unit=mmHg
